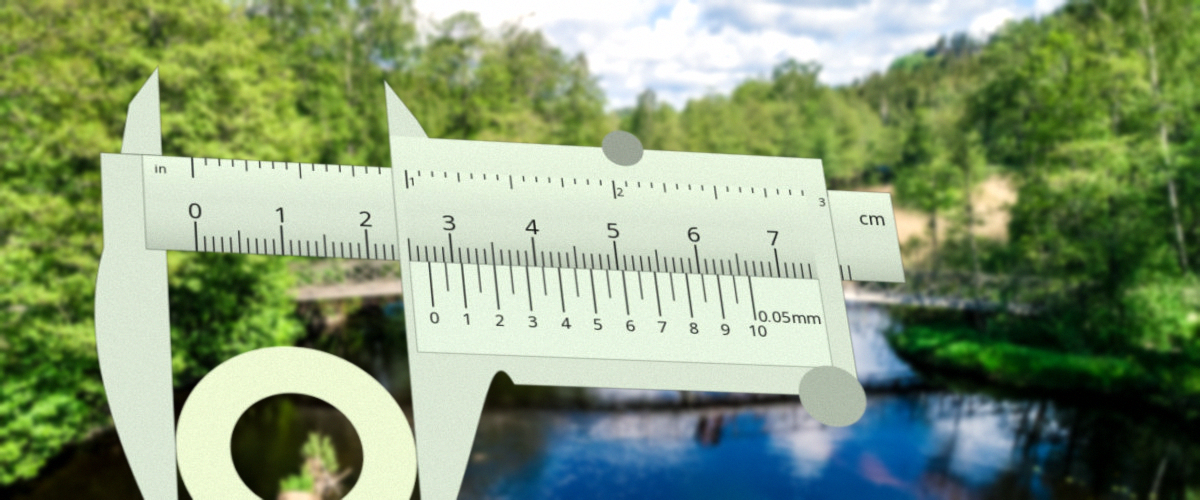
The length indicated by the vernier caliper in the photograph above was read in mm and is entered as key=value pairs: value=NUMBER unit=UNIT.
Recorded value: value=27.2 unit=mm
